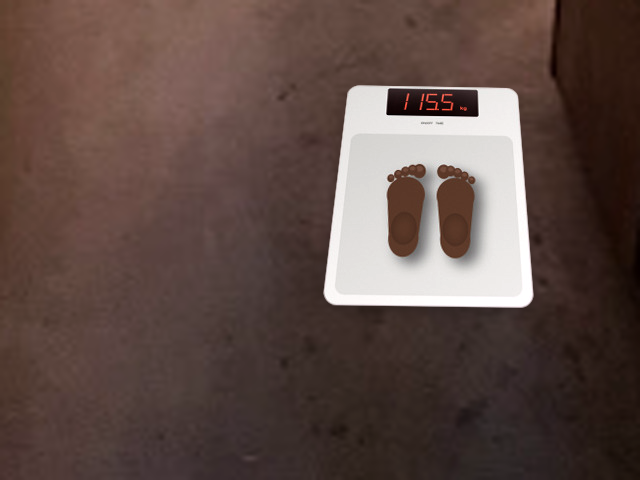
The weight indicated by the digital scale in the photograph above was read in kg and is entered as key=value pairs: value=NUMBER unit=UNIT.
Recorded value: value=115.5 unit=kg
